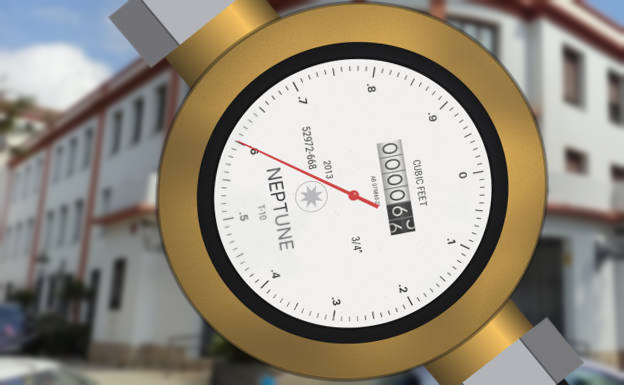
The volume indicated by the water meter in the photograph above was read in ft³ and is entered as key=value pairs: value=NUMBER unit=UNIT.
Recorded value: value=65.60 unit=ft³
